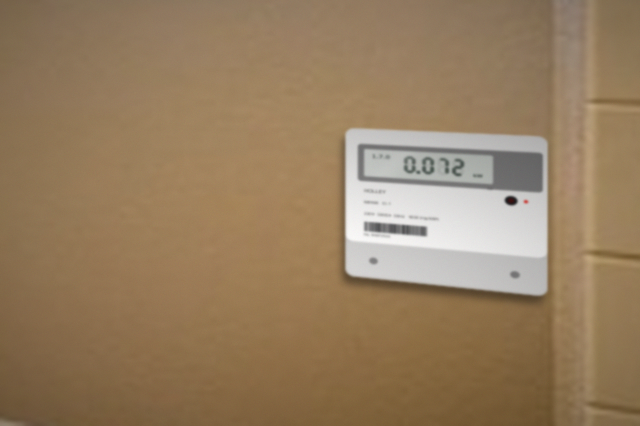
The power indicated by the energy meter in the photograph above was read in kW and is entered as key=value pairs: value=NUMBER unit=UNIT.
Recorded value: value=0.072 unit=kW
